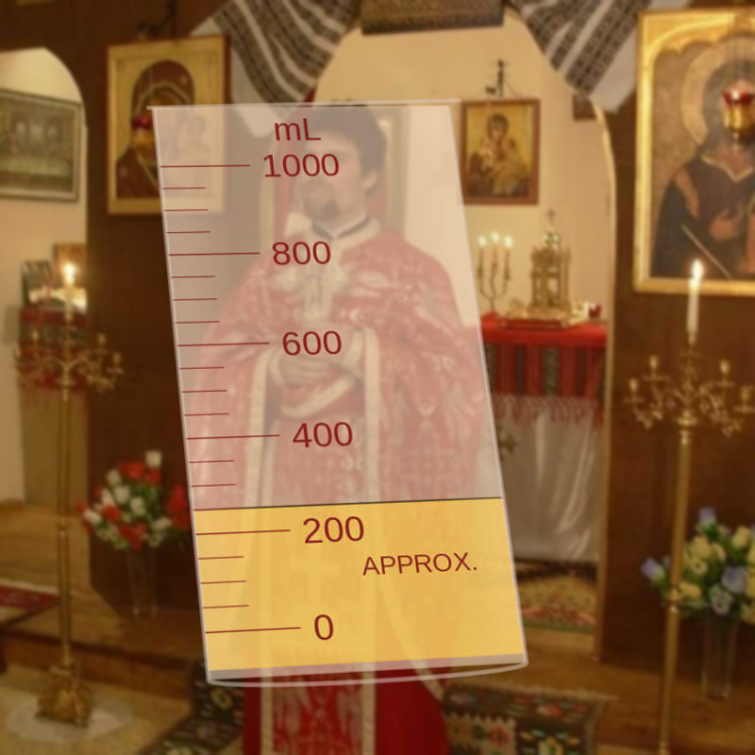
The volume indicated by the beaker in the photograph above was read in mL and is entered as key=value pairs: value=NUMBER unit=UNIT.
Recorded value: value=250 unit=mL
